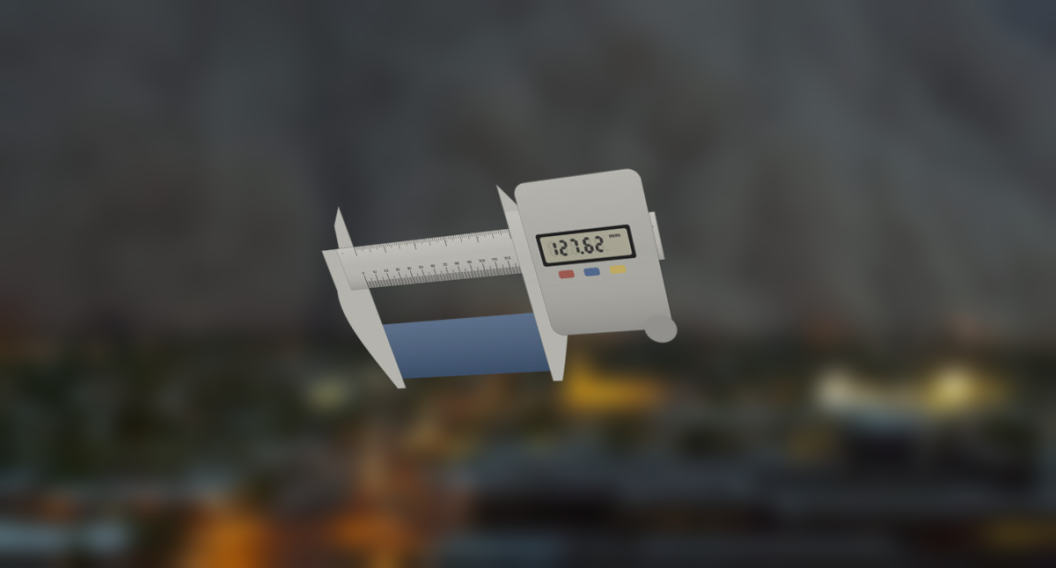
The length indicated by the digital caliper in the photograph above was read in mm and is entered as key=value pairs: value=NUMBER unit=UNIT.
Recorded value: value=127.62 unit=mm
